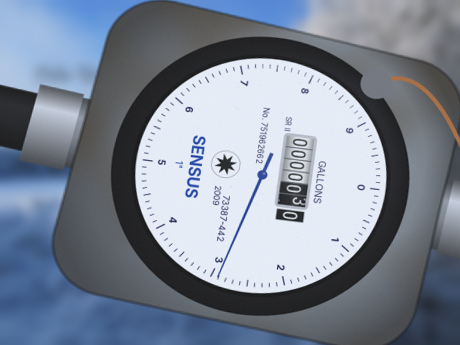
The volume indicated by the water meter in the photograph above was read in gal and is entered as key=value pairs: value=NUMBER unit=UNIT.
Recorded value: value=32.9 unit=gal
